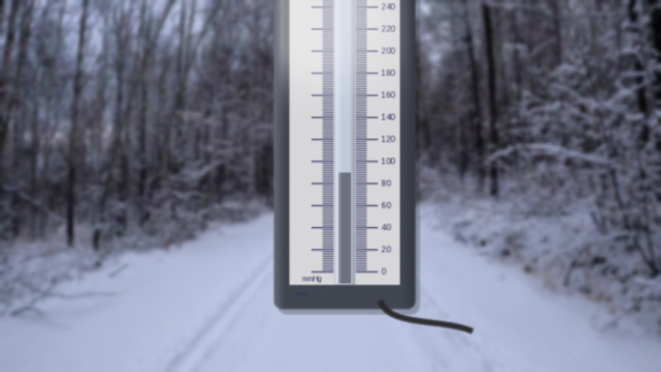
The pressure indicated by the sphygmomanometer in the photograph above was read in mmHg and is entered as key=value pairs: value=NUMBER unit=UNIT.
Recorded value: value=90 unit=mmHg
